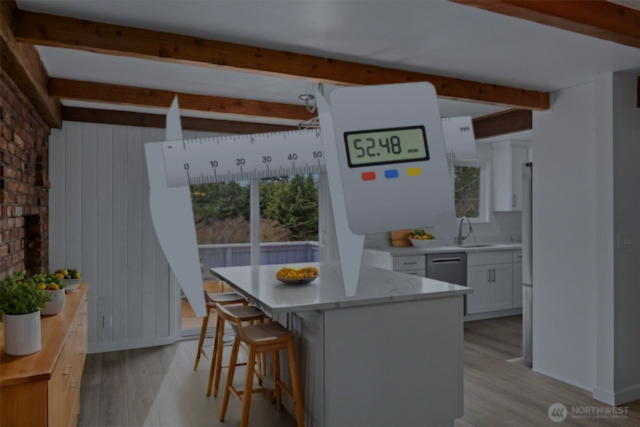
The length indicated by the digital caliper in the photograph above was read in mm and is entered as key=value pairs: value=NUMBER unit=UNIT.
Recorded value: value=52.48 unit=mm
